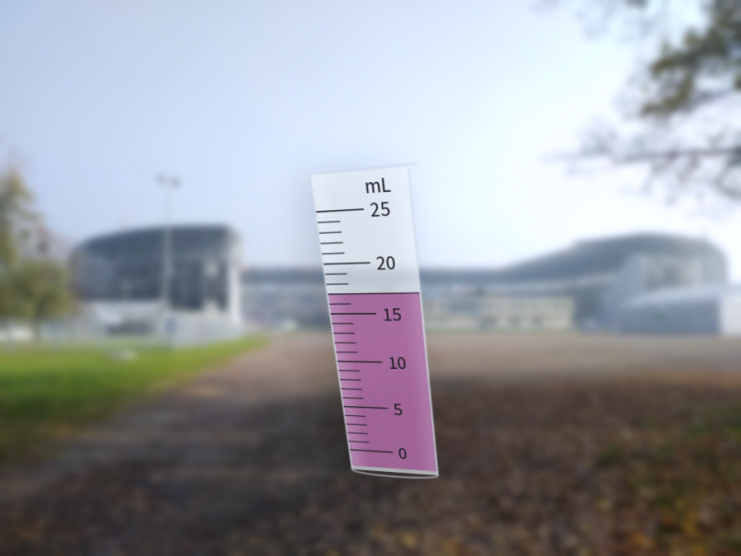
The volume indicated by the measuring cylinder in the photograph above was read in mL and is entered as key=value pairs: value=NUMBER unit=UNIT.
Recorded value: value=17 unit=mL
